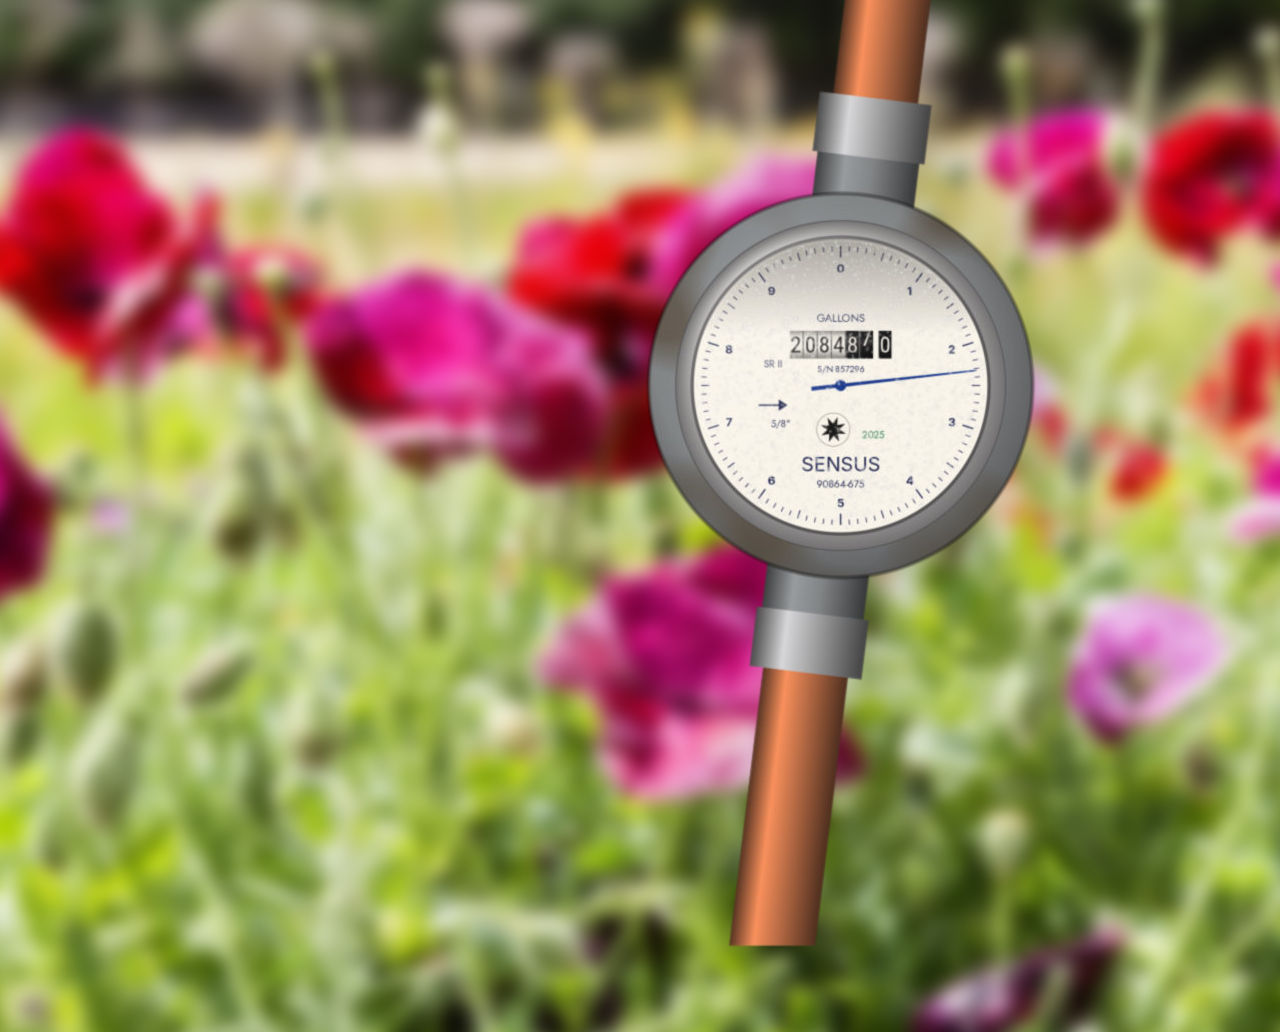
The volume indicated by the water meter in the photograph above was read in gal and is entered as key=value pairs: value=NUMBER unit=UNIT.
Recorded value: value=2084872.3 unit=gal
